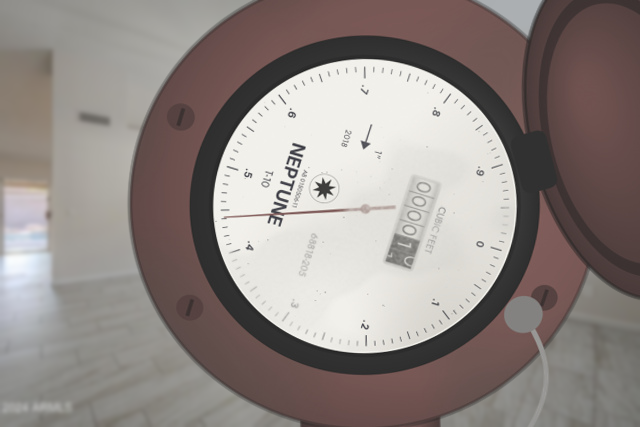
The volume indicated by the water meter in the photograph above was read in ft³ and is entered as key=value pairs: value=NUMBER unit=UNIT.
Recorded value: value=10.44 unit=ft³
